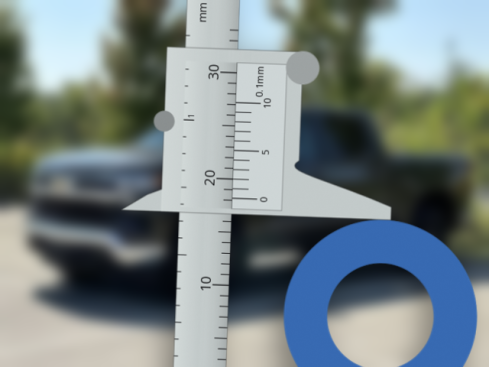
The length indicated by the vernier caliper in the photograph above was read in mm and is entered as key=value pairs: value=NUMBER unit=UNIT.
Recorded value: value=18.2 unit=mm
